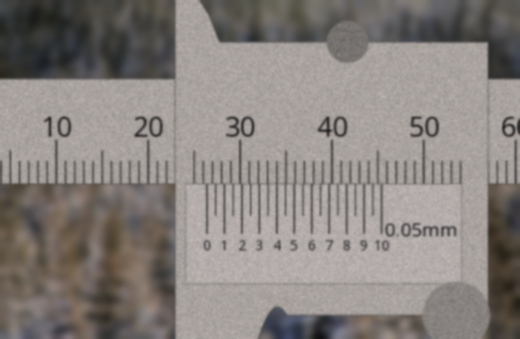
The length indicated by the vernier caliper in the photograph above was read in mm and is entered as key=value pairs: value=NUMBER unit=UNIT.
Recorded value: value=26.4 unit=mm
